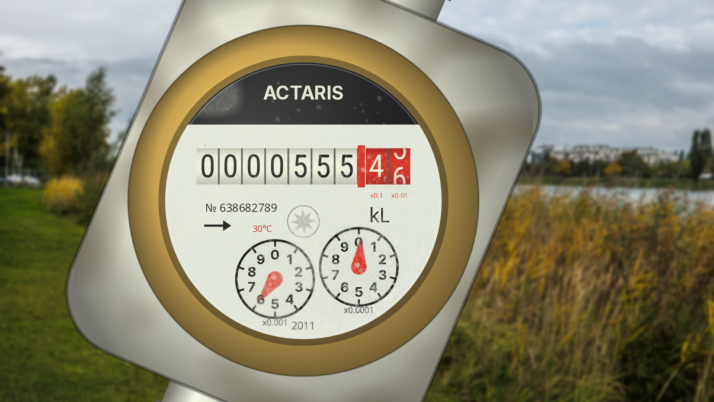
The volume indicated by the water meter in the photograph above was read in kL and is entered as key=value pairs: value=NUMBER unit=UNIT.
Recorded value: value=555.4560 unit=kL
